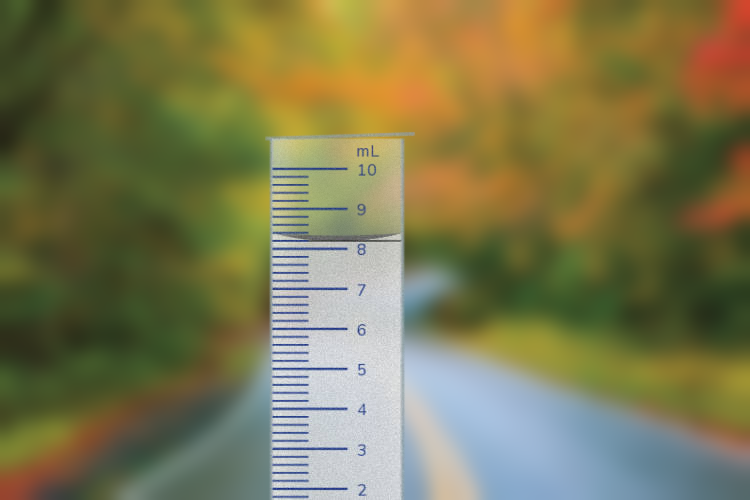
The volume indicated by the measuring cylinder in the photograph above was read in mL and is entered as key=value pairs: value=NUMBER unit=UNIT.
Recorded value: value=8.2 unit=mL
